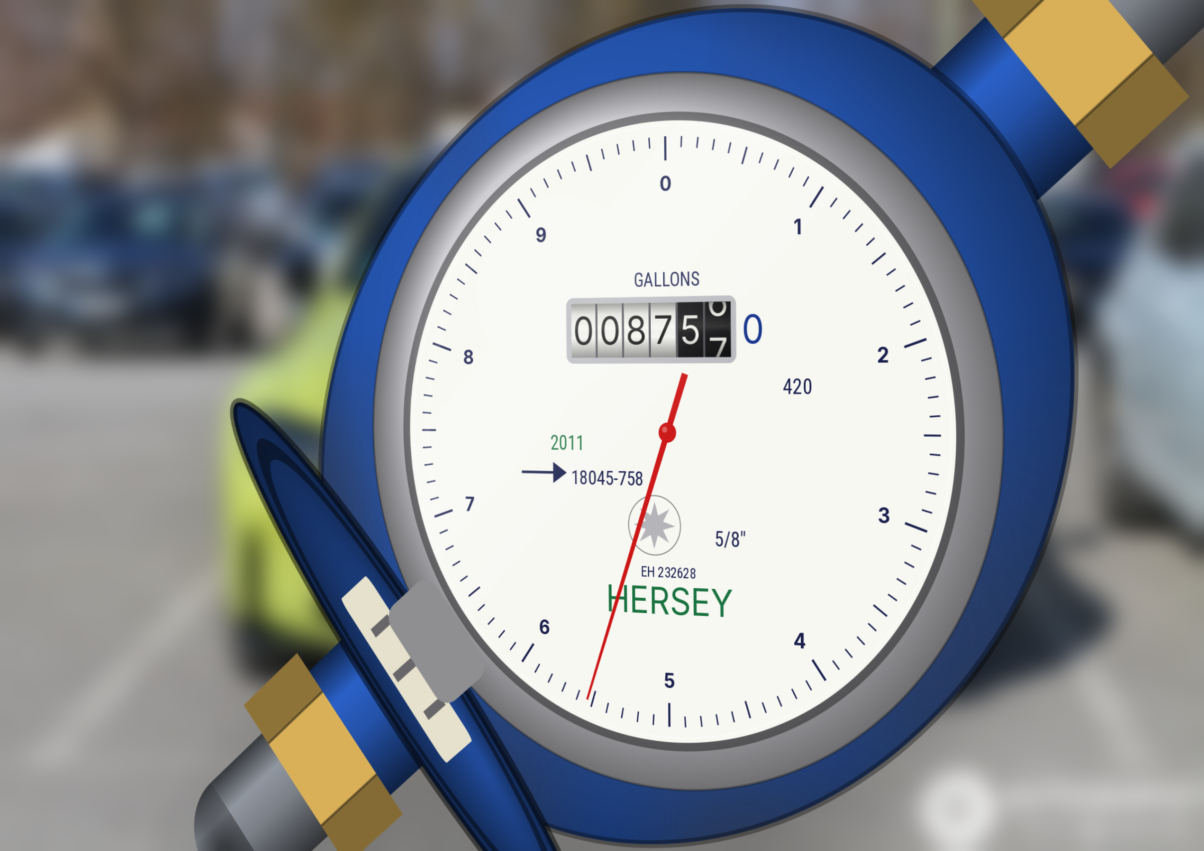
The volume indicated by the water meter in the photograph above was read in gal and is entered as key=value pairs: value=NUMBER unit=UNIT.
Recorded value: value=87565.5 unit=gal
